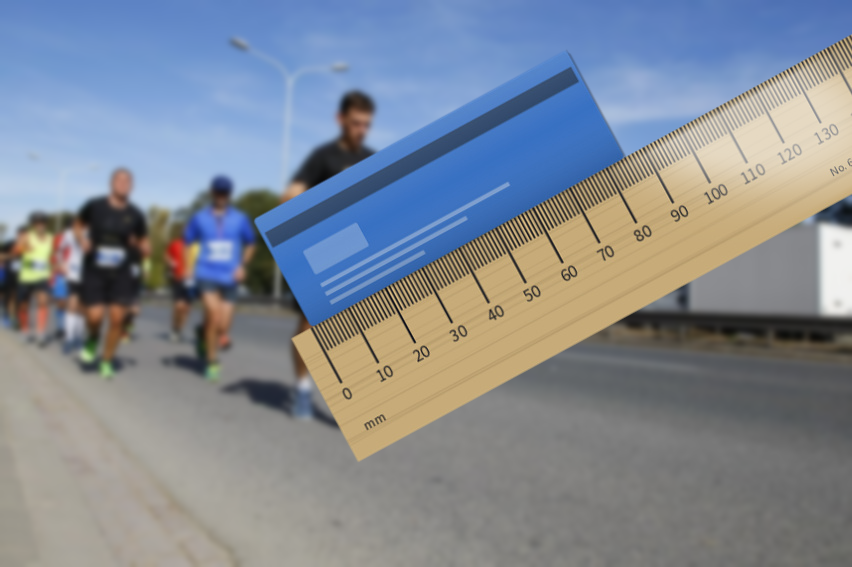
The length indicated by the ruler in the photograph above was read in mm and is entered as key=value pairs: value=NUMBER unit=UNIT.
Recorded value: value=85 unit=mm
